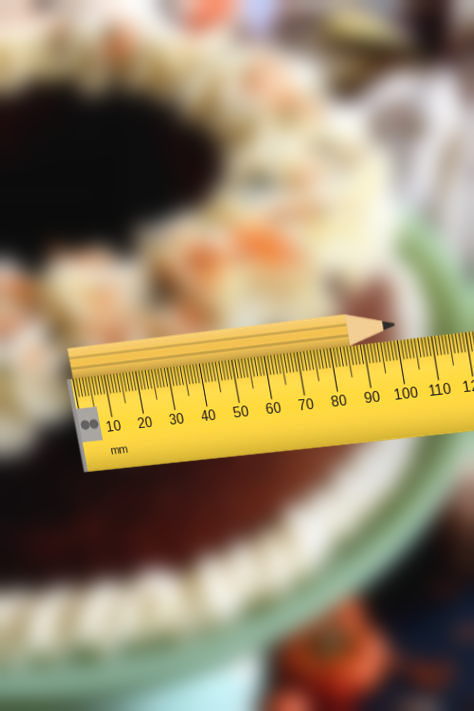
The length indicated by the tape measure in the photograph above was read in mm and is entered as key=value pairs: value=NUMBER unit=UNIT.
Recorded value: value=100 unit=mm
